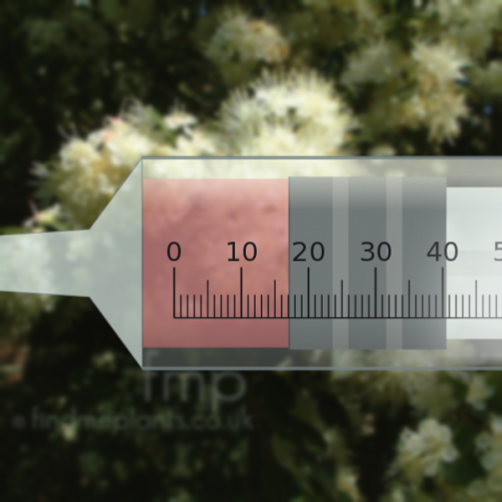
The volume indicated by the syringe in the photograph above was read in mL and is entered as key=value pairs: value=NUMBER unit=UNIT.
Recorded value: value=17 unit=mL
